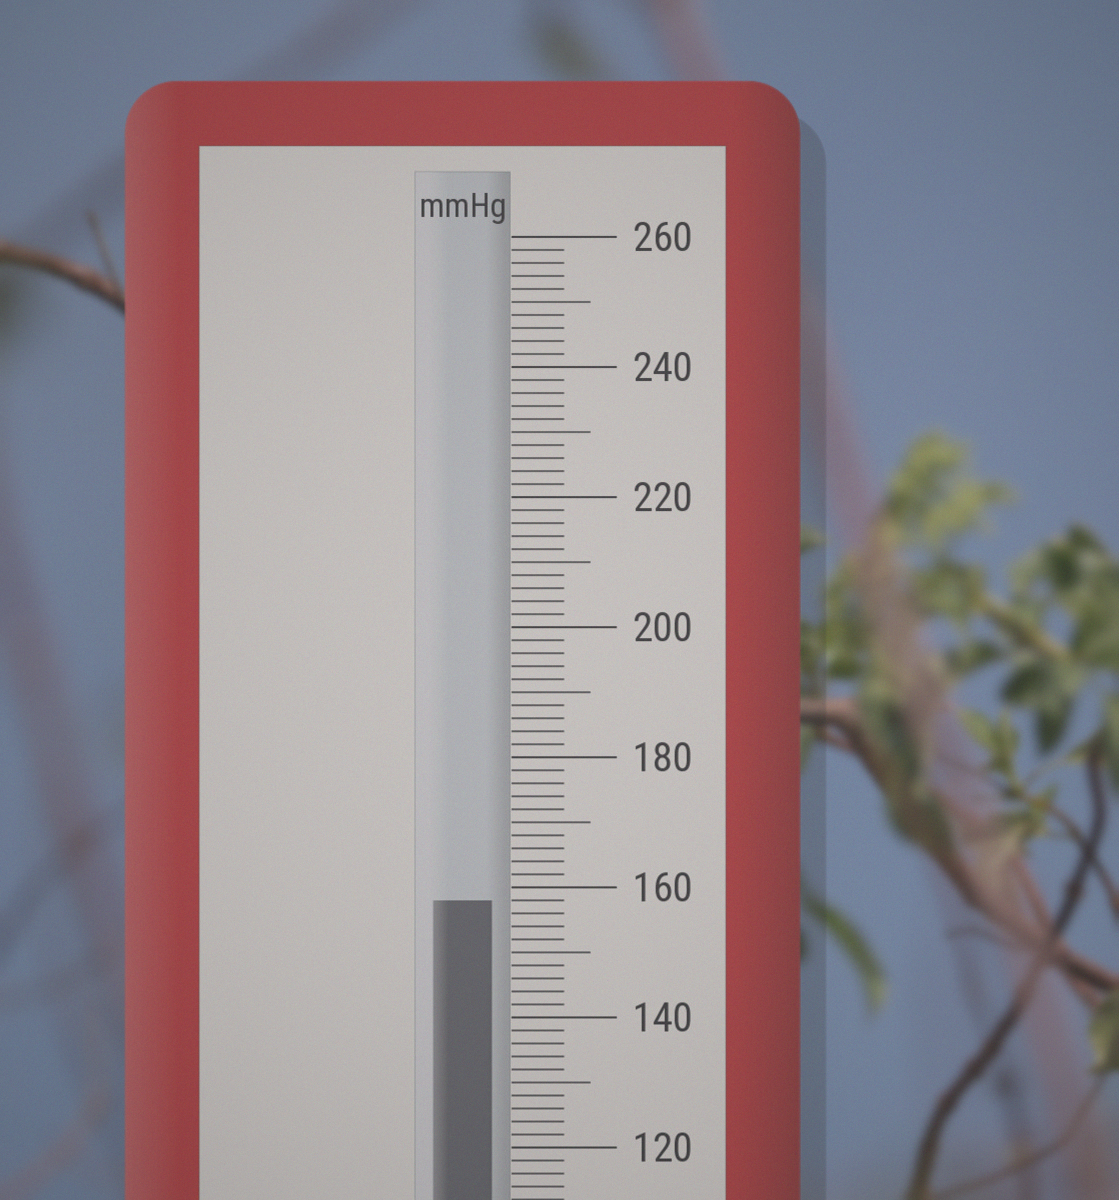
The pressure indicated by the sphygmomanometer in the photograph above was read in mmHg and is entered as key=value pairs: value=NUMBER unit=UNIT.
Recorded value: value=158 unit=mmHg
